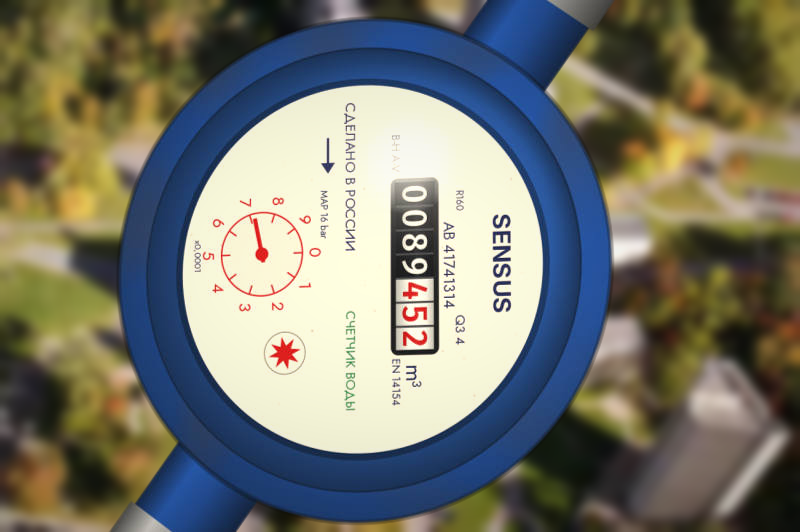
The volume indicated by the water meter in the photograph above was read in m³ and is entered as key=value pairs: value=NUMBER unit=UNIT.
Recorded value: value=89.4527 unit=m³
